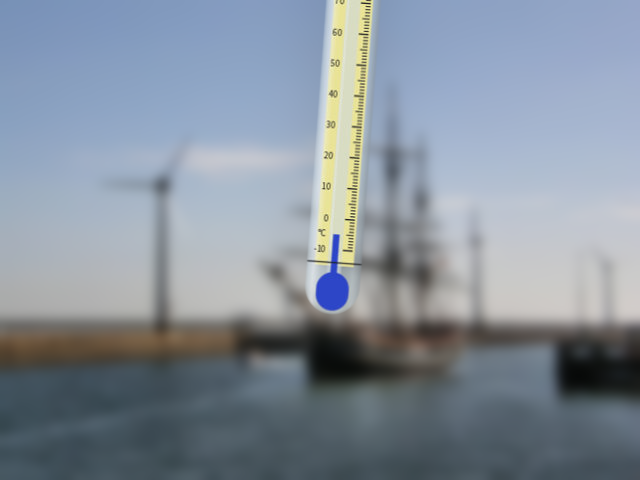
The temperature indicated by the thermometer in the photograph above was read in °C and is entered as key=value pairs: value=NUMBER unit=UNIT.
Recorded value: value=-5 unit=°C
